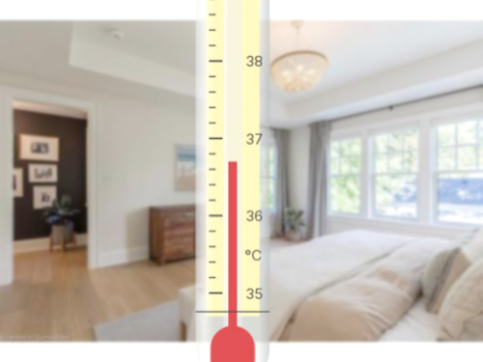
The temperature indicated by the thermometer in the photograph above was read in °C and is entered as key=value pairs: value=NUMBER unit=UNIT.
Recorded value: value=36.7 unit=°C
